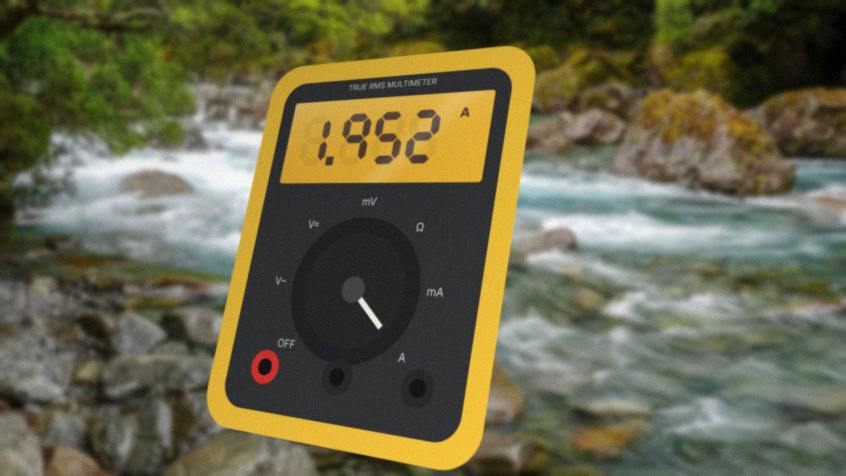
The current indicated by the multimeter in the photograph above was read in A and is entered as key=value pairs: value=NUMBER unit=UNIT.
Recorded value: value=1.952 unit=A
